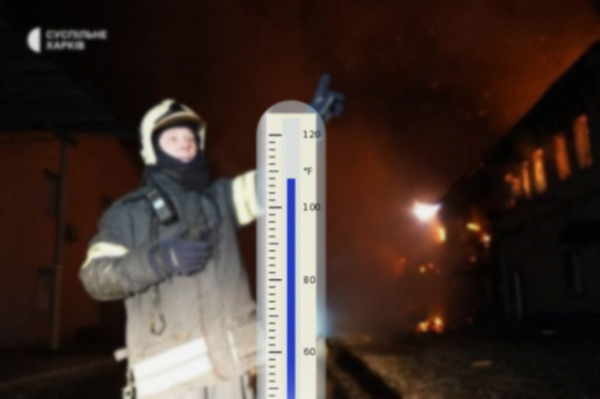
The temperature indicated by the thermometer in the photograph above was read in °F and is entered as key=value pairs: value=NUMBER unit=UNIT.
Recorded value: value=108 unit=°F
